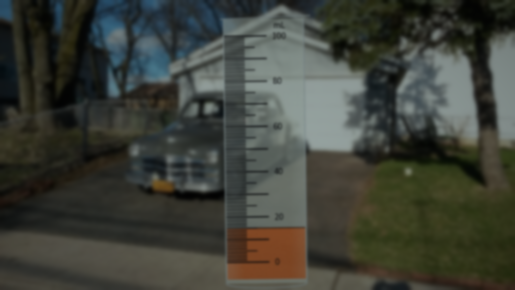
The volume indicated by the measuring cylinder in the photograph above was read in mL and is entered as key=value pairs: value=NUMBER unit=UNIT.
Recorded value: value=15 unit=mL
